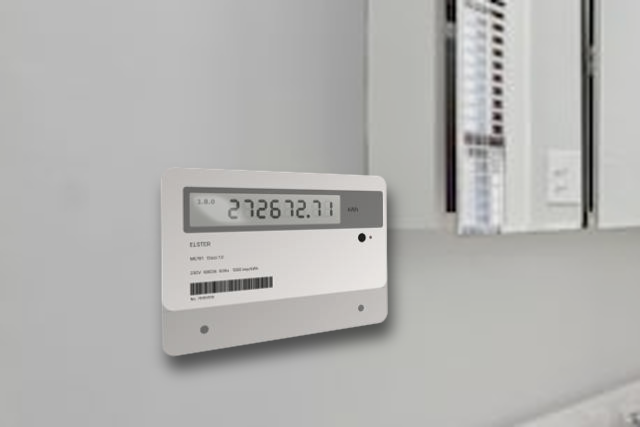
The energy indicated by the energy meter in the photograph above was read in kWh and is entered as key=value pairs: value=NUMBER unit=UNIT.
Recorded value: value=272672.71 unit=kWh
